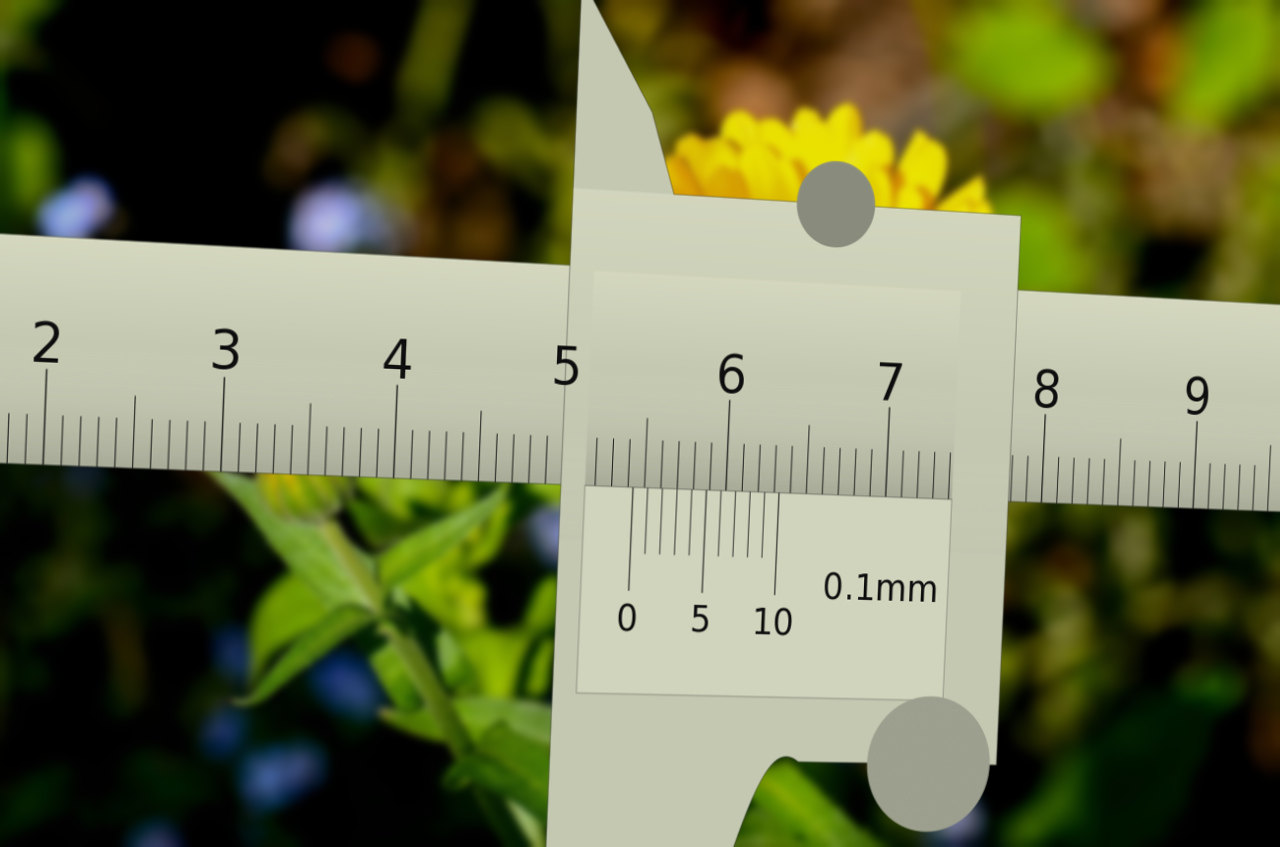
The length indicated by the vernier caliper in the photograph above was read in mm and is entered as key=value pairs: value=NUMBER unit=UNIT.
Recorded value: value=54.3 unit=mm
